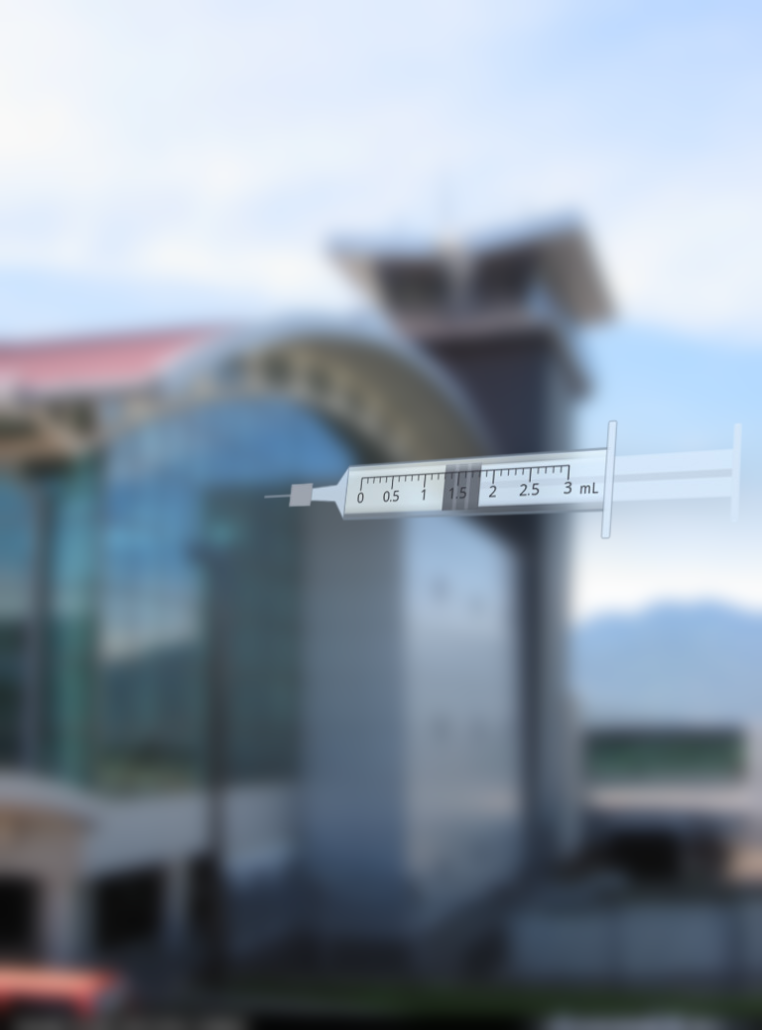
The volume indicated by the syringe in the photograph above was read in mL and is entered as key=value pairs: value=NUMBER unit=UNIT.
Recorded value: value=1.3 unit=mL
